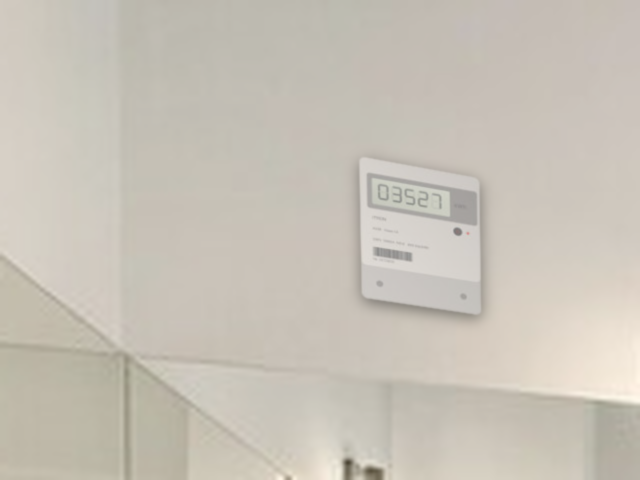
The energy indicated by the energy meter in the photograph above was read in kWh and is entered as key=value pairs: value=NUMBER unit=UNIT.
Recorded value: value=3527 unit=kWh
